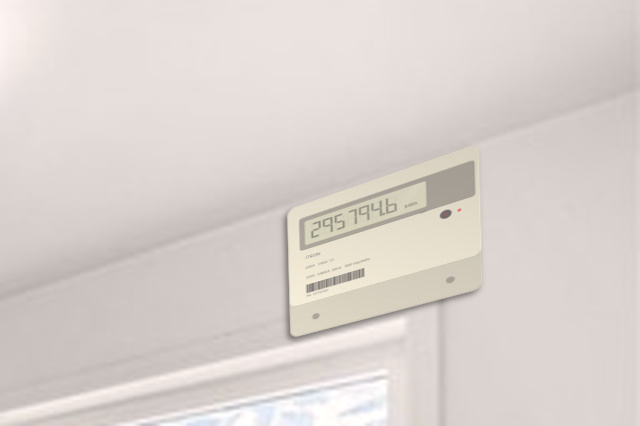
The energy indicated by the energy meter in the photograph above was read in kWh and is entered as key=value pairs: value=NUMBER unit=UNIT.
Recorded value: value=295794.6 unit=kWh
